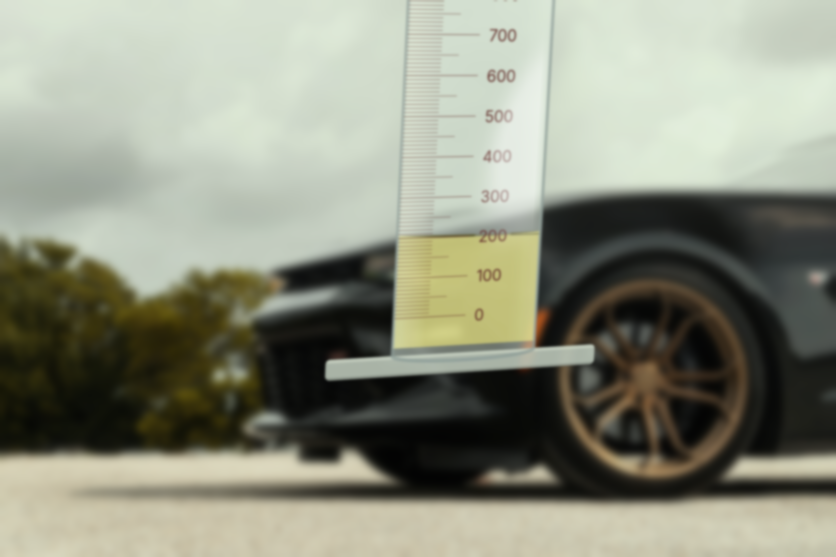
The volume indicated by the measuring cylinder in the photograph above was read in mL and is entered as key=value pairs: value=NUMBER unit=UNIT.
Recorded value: value=200 unit=mL
